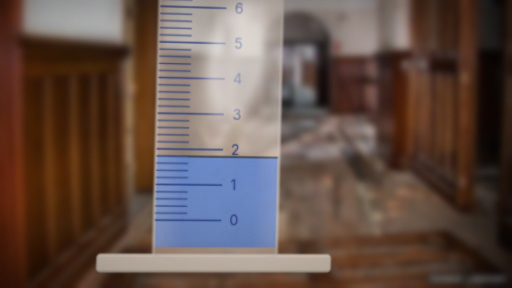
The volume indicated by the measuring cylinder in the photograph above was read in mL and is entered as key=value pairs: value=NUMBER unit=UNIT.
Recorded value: value=1.8 unit=mL
